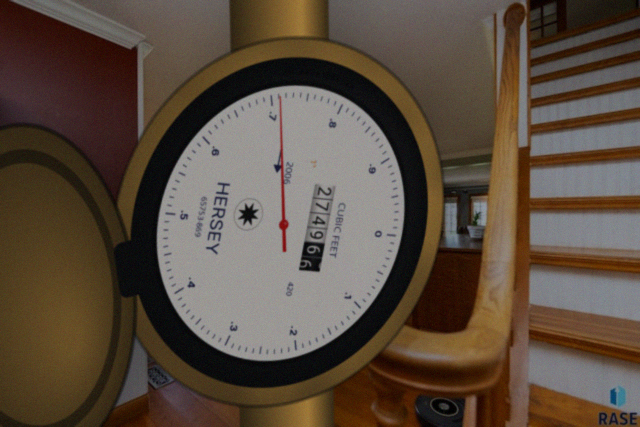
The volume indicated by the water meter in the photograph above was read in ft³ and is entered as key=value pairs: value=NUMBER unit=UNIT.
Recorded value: value=274965.71 unit=ft³
